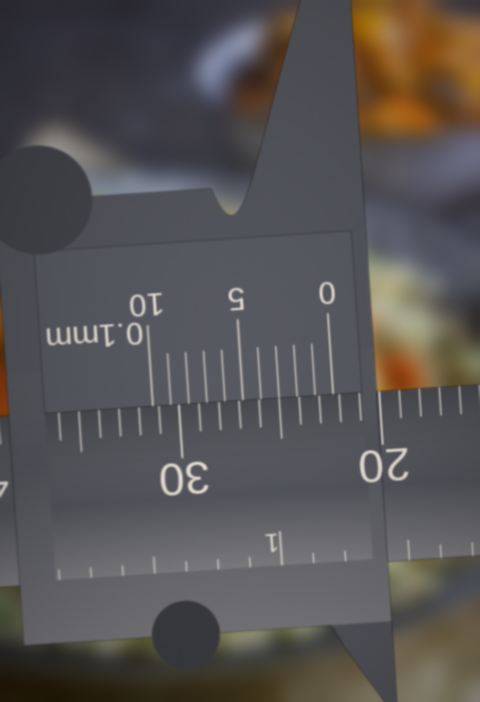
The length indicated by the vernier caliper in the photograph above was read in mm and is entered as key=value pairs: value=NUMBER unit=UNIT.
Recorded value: value=22.3 unit=mm
